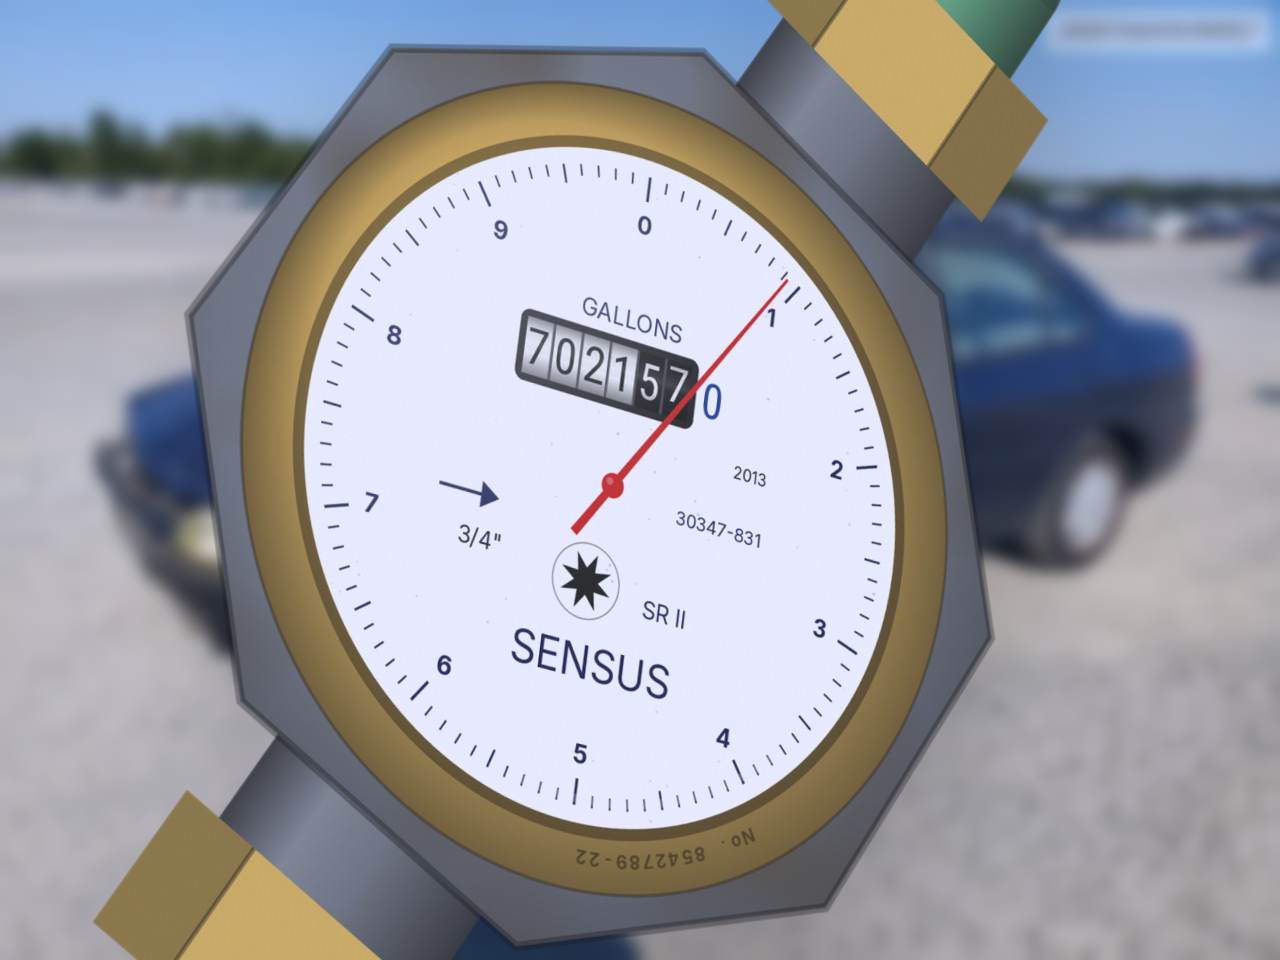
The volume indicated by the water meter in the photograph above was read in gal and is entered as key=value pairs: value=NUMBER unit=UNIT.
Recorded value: value=7021570.9 unit=gal
